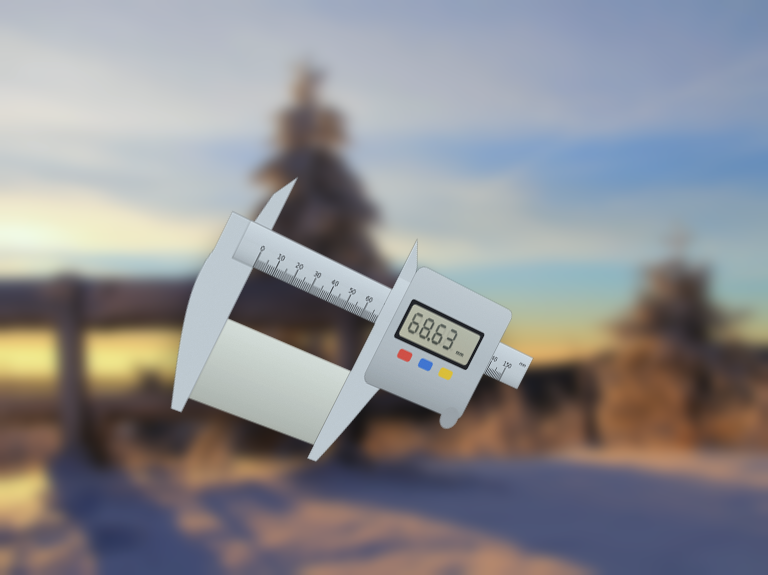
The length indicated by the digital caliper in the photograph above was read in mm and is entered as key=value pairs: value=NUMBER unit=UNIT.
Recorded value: value=68.63 unit=mm
